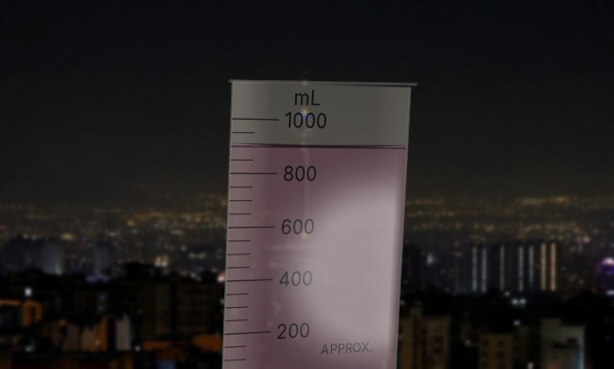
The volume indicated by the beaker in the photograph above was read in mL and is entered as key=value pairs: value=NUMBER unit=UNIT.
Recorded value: value=900 unit=mL
